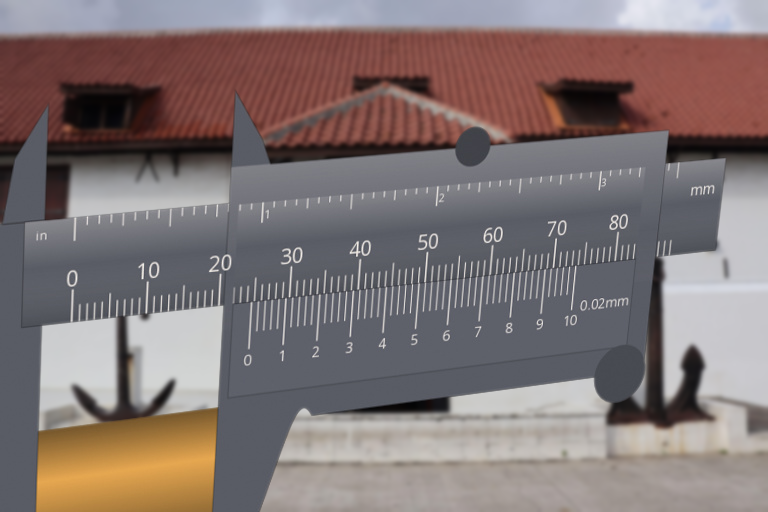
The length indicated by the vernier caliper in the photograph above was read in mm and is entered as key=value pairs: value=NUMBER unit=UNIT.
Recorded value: value=24.6 unit=mm
